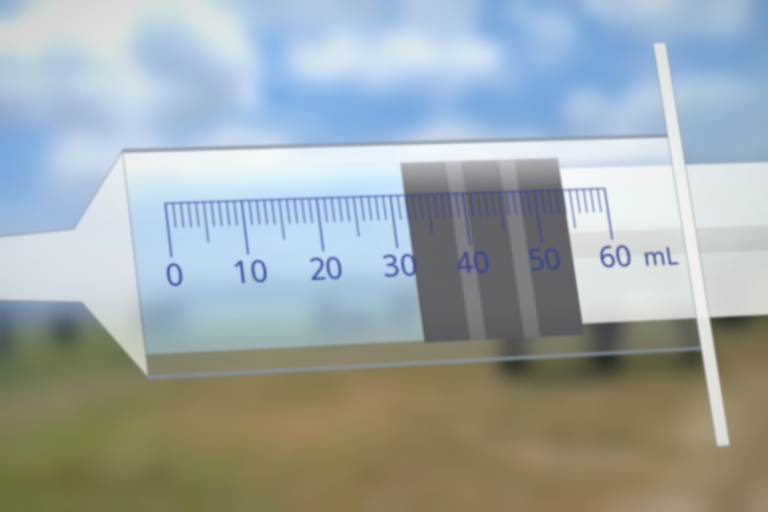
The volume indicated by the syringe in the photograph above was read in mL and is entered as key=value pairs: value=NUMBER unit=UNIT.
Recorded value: value=32 unit=mL
